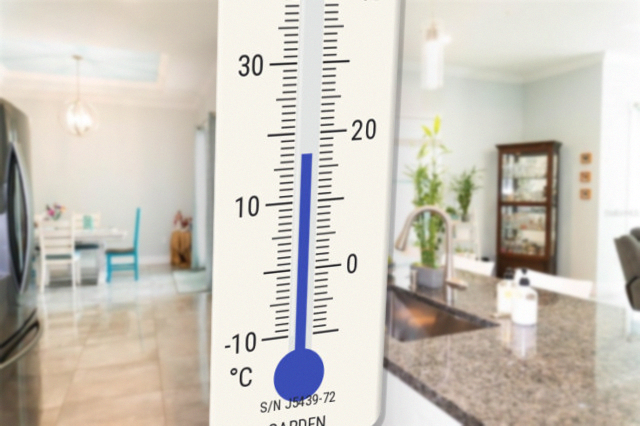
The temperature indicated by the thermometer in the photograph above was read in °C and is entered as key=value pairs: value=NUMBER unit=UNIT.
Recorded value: value=17 unit=°C
